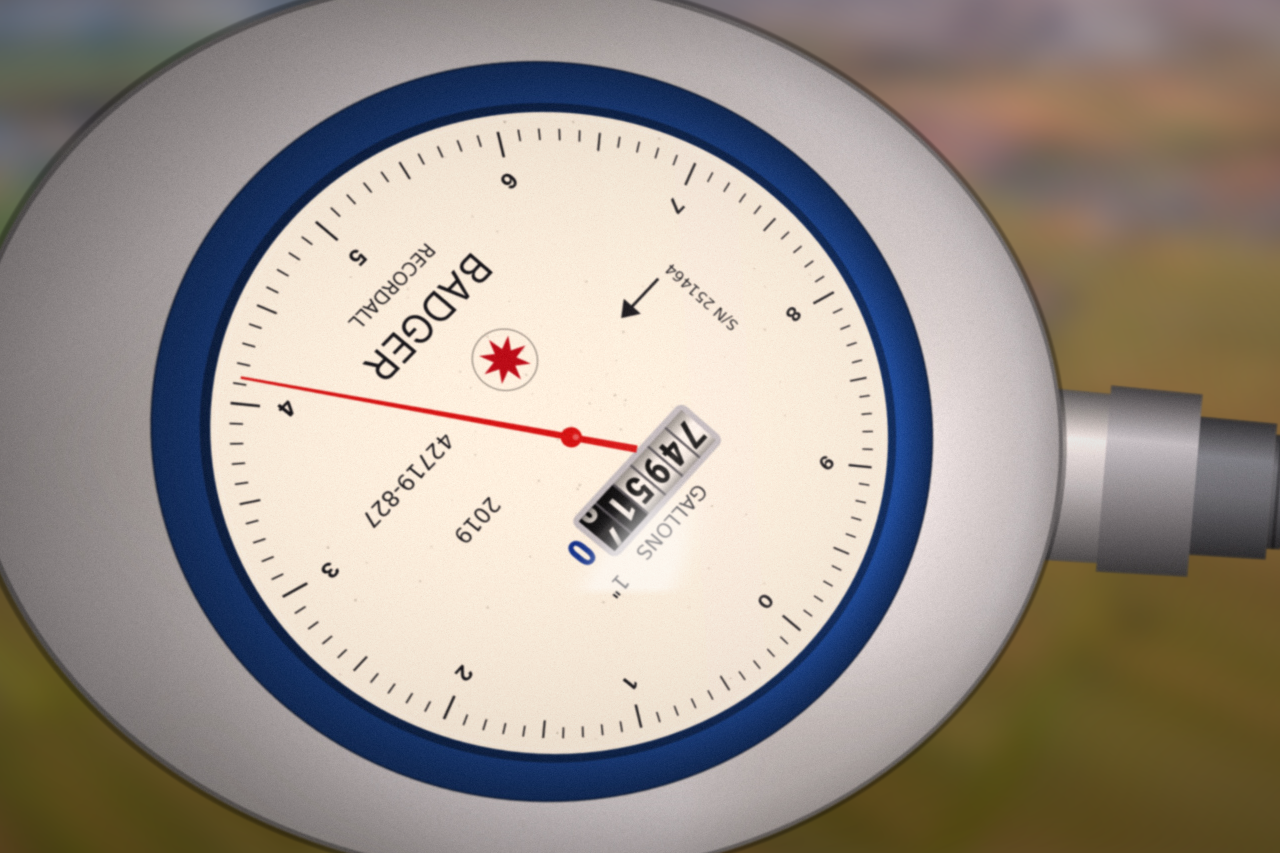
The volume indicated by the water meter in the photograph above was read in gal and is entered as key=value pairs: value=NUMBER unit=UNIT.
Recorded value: value=7495174.1 unit=gal
